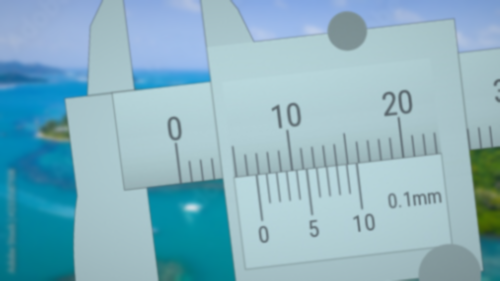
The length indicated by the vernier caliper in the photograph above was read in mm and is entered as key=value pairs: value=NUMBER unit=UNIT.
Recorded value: value=6.8 unit=mm
